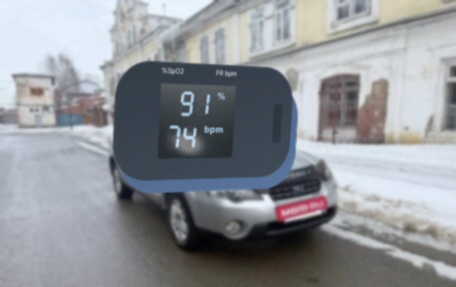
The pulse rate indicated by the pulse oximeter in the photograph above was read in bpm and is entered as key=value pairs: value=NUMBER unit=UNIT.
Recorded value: value=74 unit=bpm
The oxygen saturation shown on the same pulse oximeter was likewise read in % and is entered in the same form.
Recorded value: value=91 unit=%
